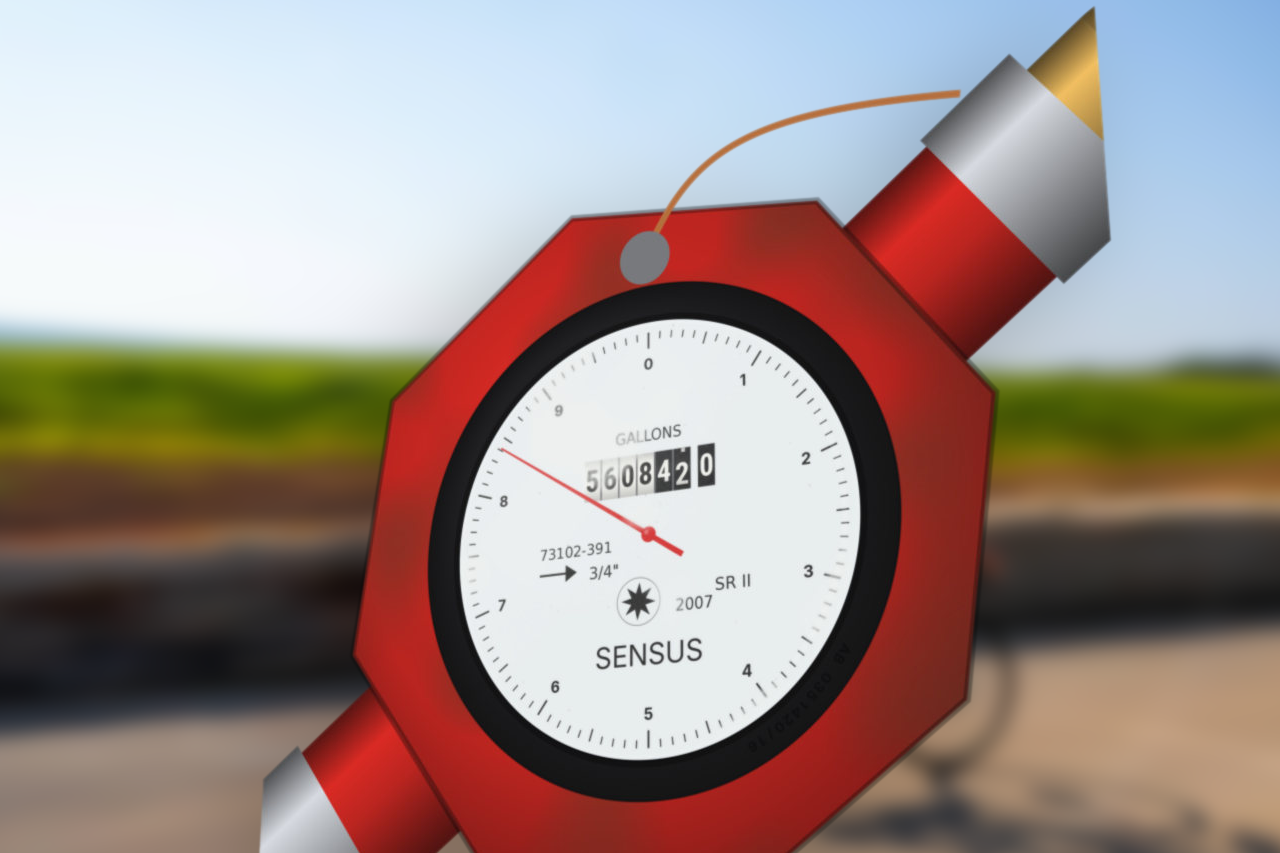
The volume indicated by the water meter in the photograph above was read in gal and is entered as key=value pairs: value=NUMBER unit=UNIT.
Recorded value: value=5608418.4 unit=gal
